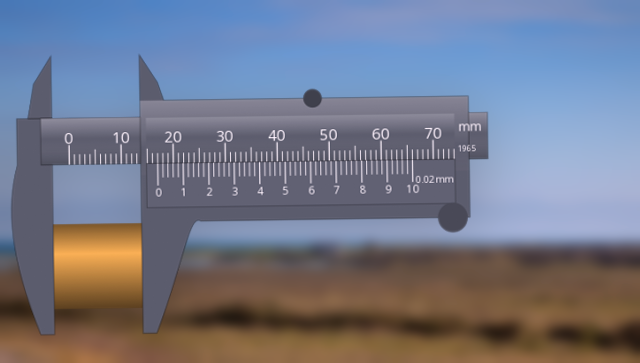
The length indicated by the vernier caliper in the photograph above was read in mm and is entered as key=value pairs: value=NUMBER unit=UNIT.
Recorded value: value=17.0 unit=mm
